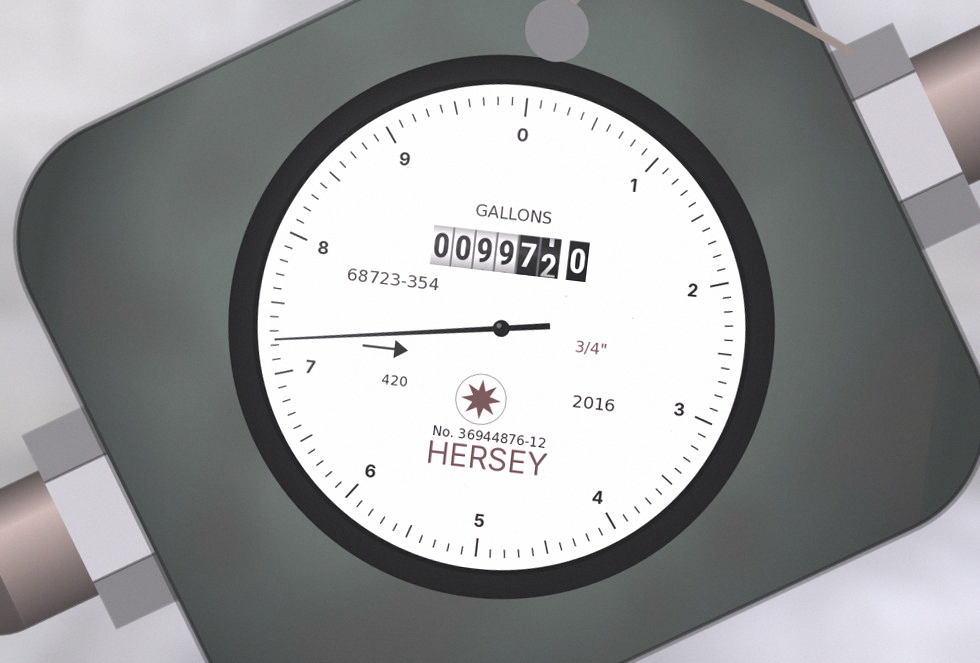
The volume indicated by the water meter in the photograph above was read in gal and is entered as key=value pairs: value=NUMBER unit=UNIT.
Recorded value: value=99717.2 unit=gal
